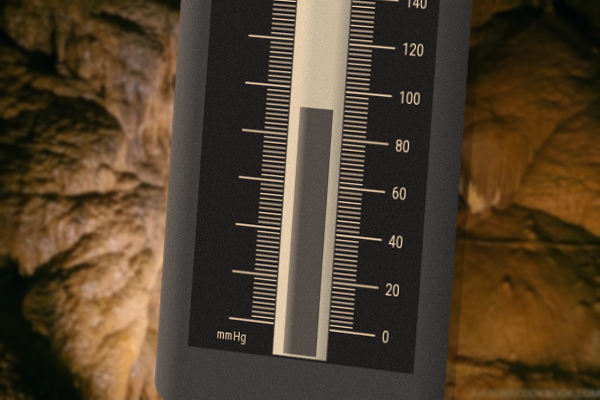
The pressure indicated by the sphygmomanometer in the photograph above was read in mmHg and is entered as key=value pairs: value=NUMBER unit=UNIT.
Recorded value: value=92 unit=mmHg
